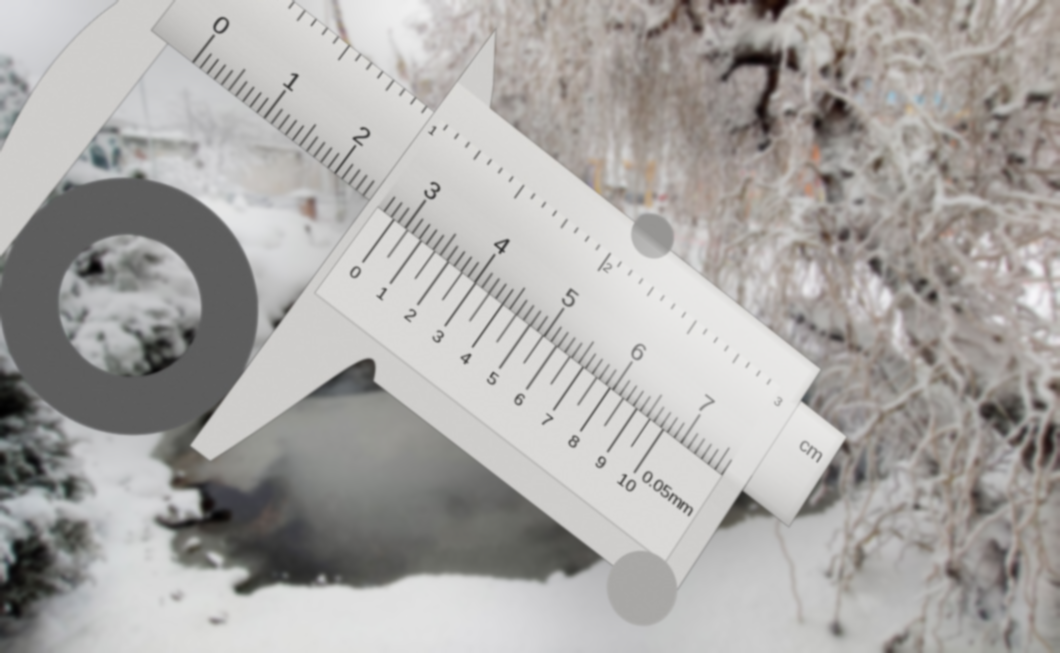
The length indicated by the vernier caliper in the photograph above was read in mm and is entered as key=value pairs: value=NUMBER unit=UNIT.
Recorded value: value=28.4 unit=mm
